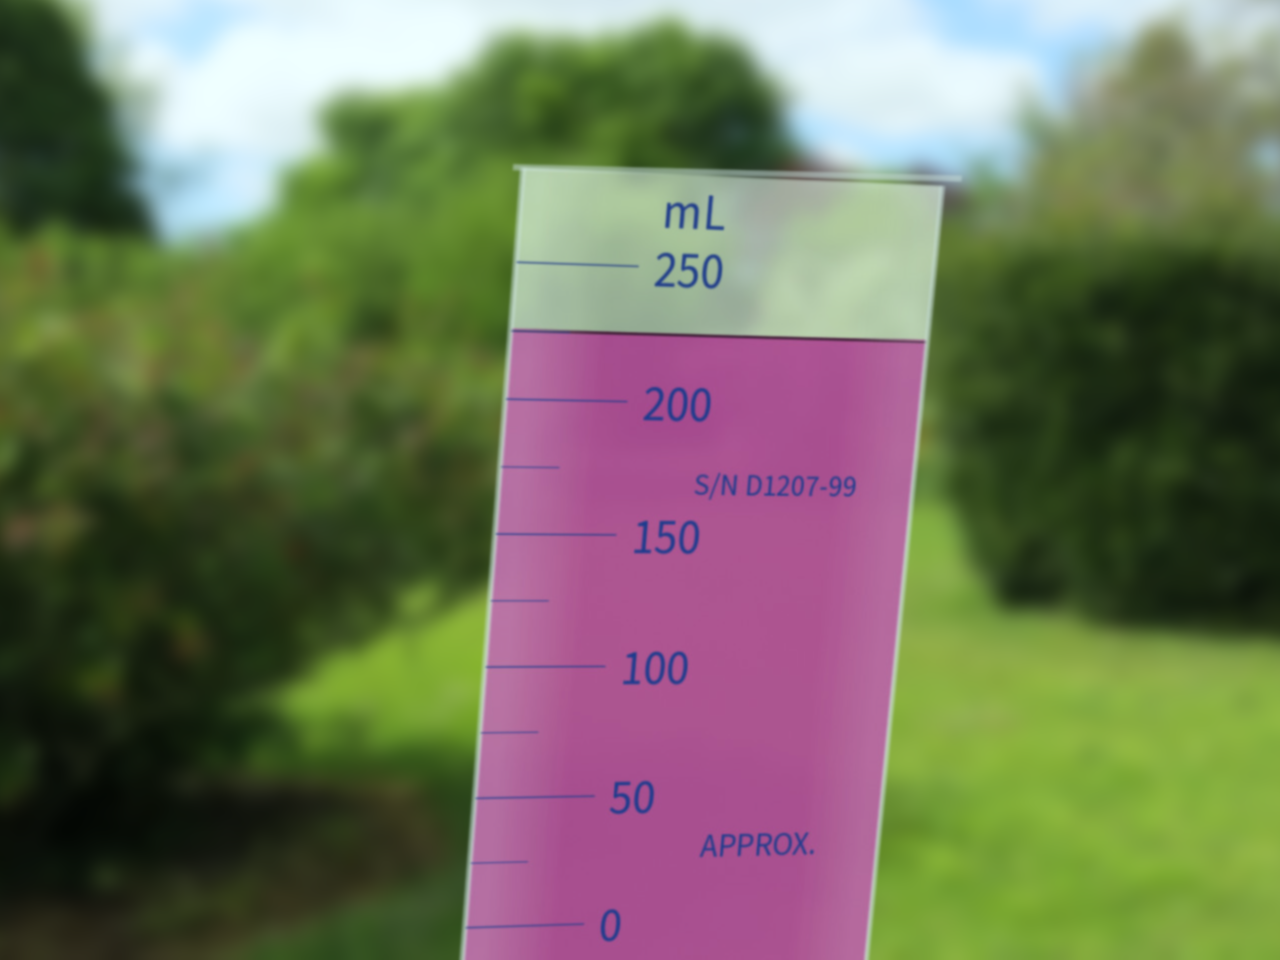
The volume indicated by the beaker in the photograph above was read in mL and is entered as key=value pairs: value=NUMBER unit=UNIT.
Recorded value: value=225 unit=mL
